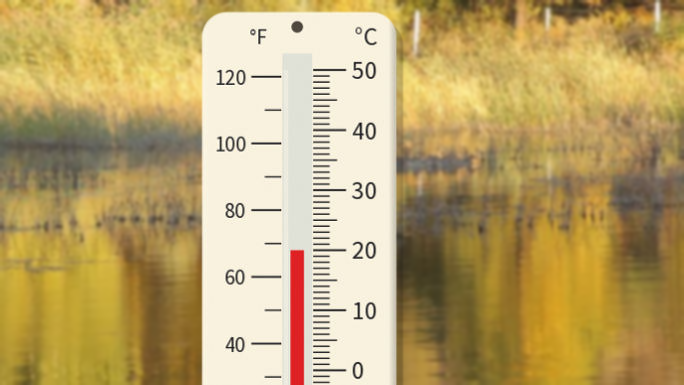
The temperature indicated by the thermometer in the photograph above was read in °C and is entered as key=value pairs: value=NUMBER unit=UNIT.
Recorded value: value=20 unit=°C
